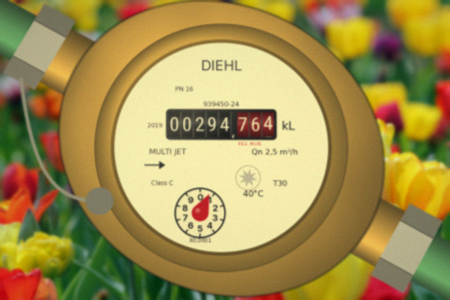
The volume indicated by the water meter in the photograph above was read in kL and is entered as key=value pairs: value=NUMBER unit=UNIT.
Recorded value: value=294.7640 unit=kL
